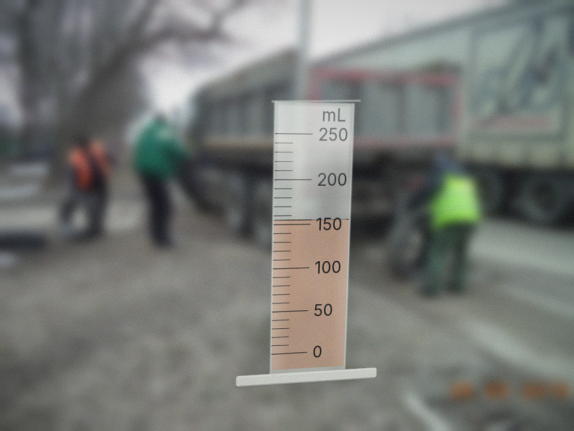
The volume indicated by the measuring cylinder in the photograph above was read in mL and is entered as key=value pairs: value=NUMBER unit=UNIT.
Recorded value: value=155 unit=mL
